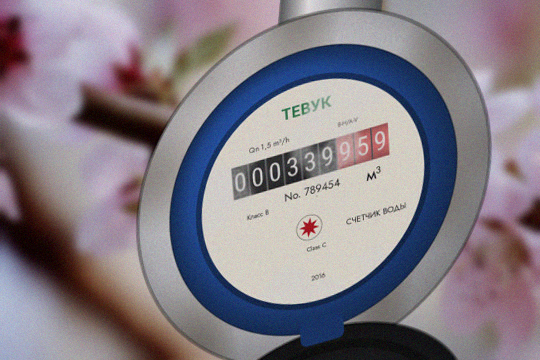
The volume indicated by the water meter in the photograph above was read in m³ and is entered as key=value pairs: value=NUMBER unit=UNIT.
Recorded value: value=339.959 unit=m³
